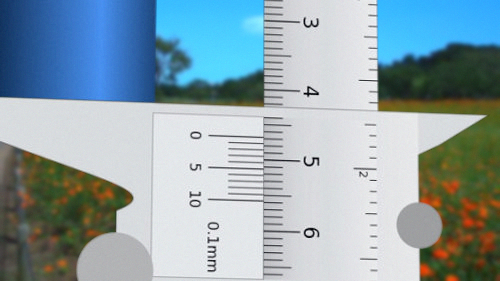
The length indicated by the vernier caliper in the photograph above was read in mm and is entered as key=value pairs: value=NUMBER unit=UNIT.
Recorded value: value=46.8 unit=mm
